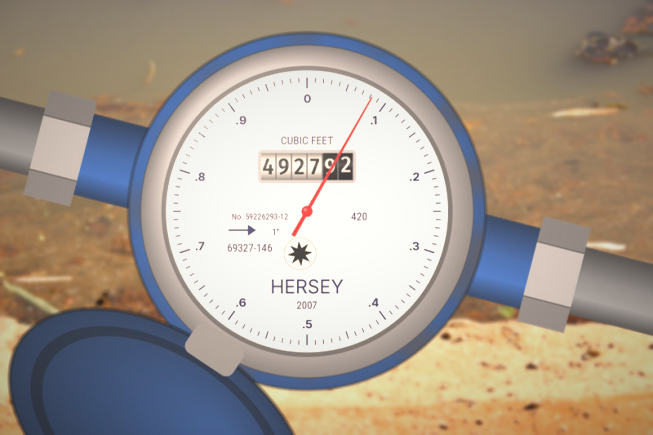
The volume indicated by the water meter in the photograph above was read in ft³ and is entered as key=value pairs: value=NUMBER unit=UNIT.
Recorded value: value=492792.08 unit=ft³
